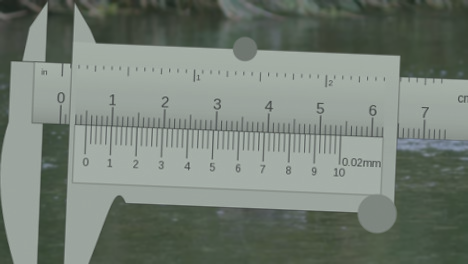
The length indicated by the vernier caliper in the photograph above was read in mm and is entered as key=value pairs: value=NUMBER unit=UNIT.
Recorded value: value=5.0 unit=mm
